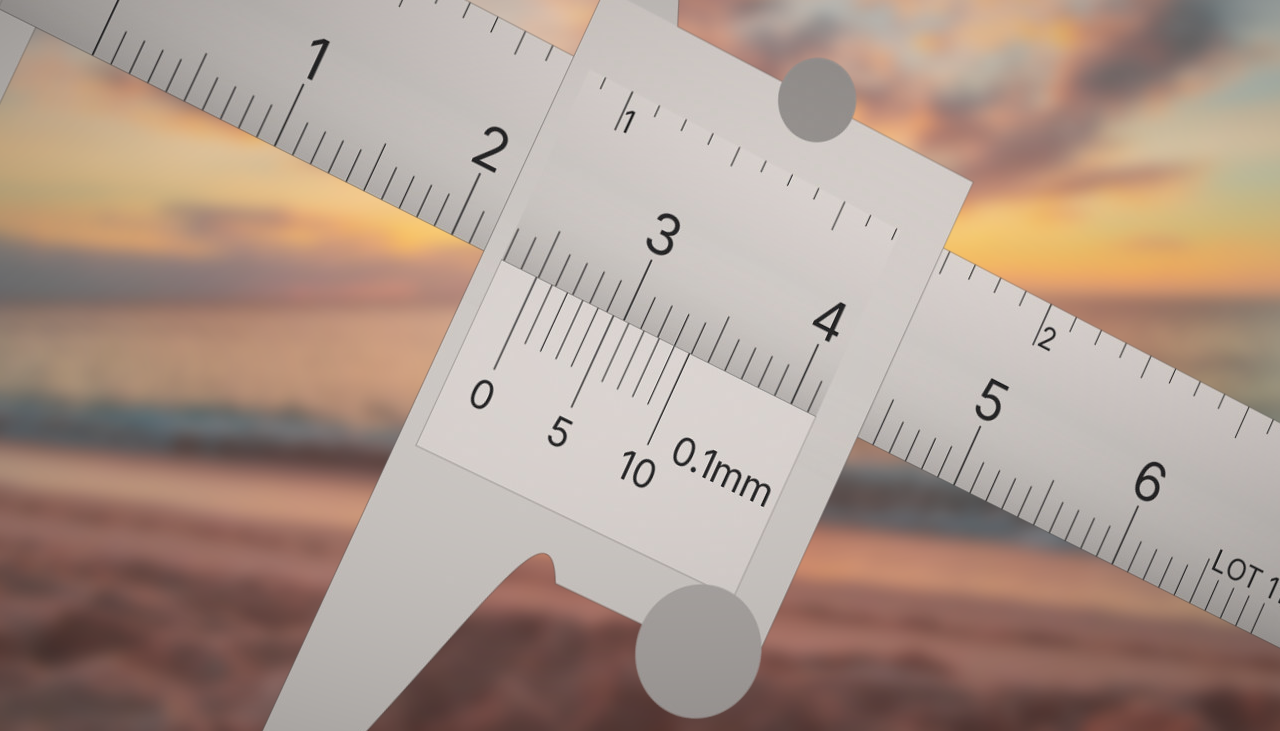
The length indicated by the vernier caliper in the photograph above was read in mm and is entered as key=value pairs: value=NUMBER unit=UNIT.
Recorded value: value=24.9 unit=mm
